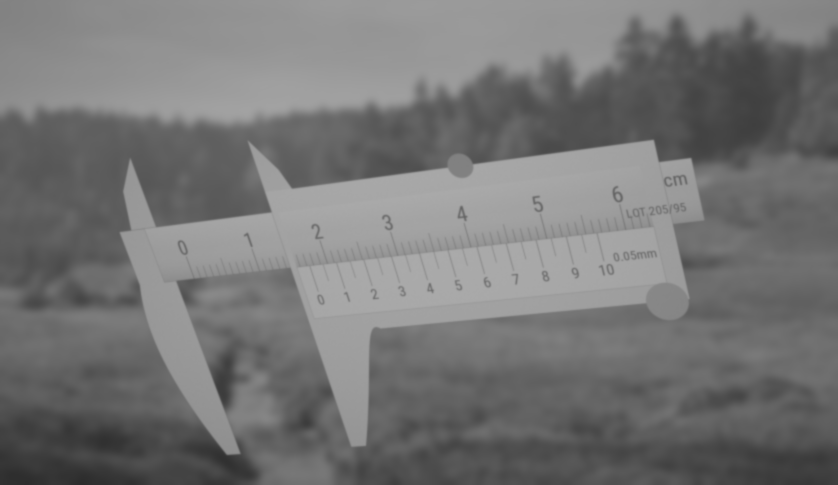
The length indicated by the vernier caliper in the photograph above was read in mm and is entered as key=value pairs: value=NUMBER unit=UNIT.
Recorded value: value=17.4 unit=mm
